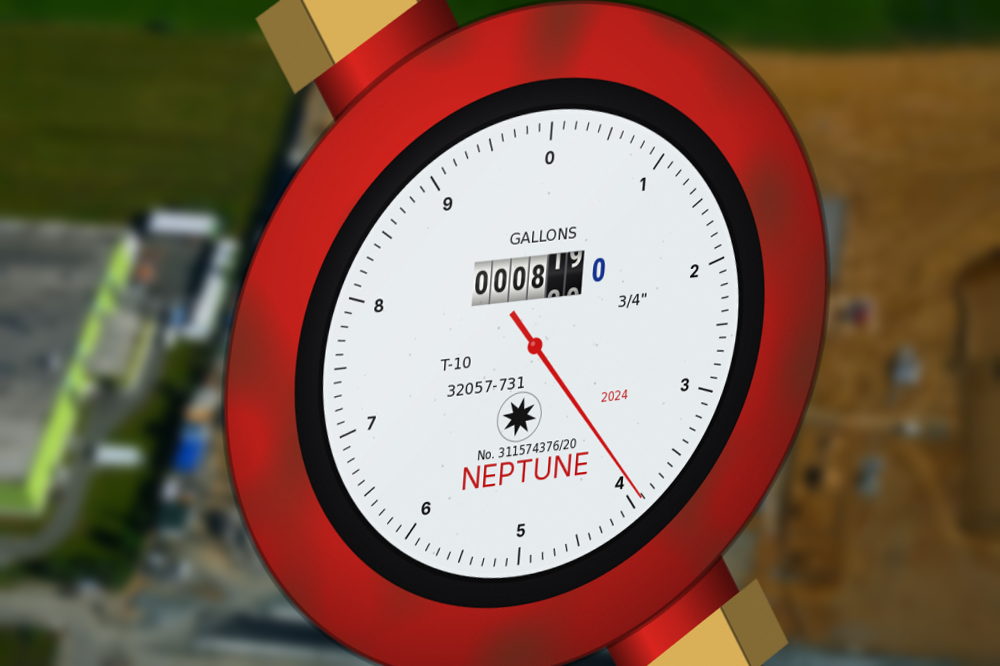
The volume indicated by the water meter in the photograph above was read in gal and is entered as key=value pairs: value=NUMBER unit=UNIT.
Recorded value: value=8193.9 unit=gal
